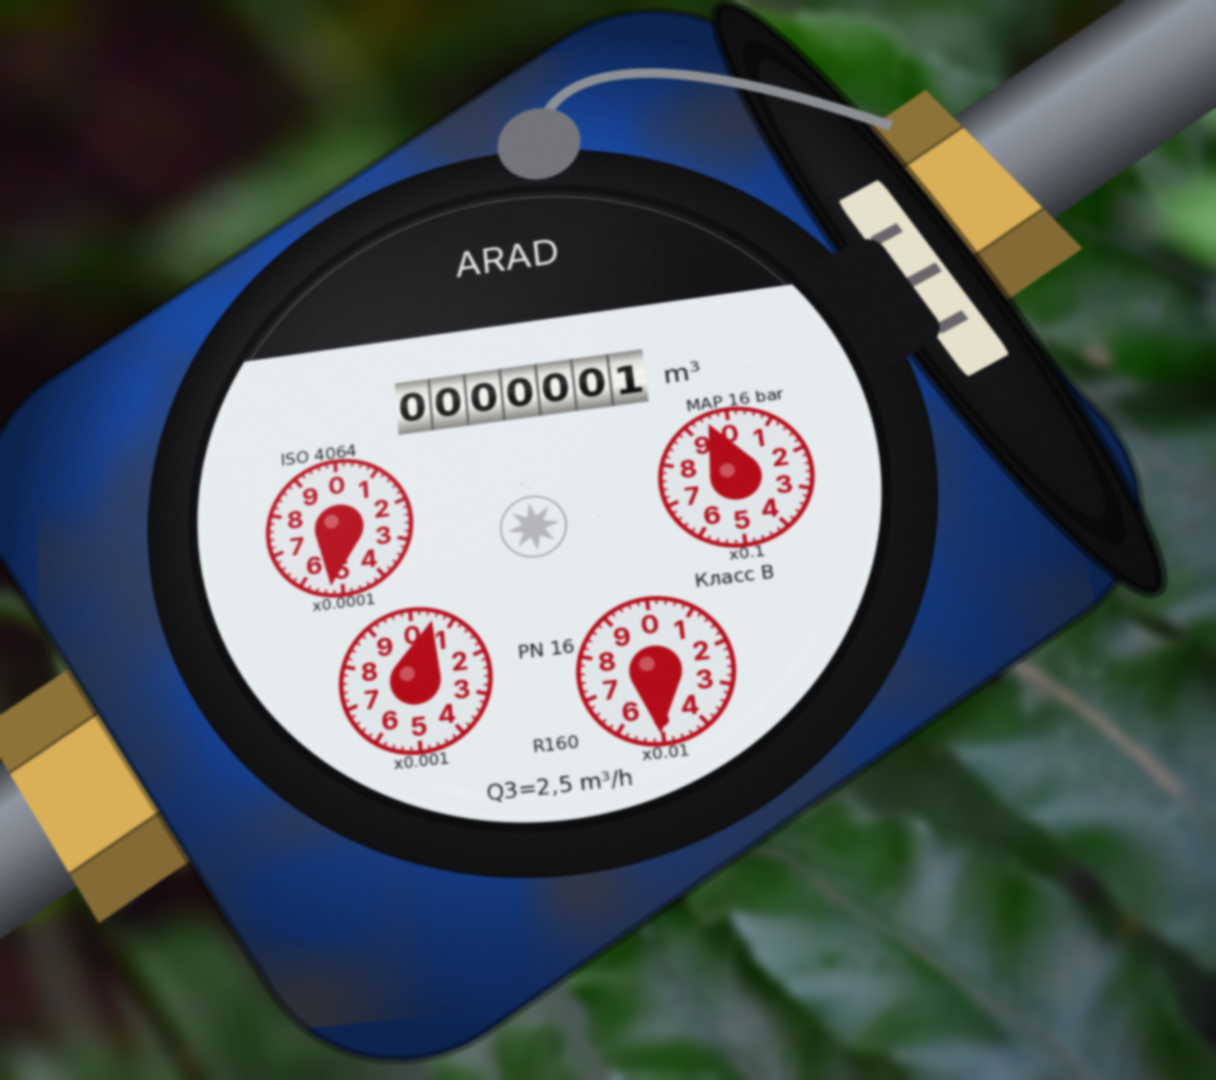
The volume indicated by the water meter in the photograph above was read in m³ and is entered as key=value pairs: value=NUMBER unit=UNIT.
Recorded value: value=0.9505 unit=m³
